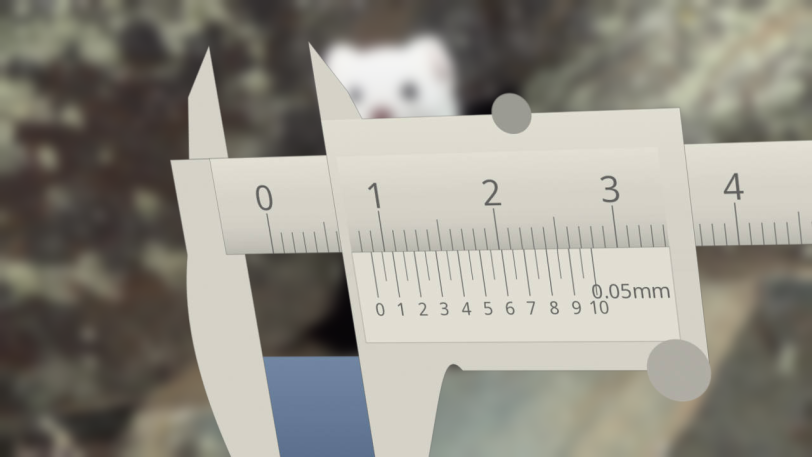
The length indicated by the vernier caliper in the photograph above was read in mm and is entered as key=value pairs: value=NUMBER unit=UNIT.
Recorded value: value=8.8 unit=mm
